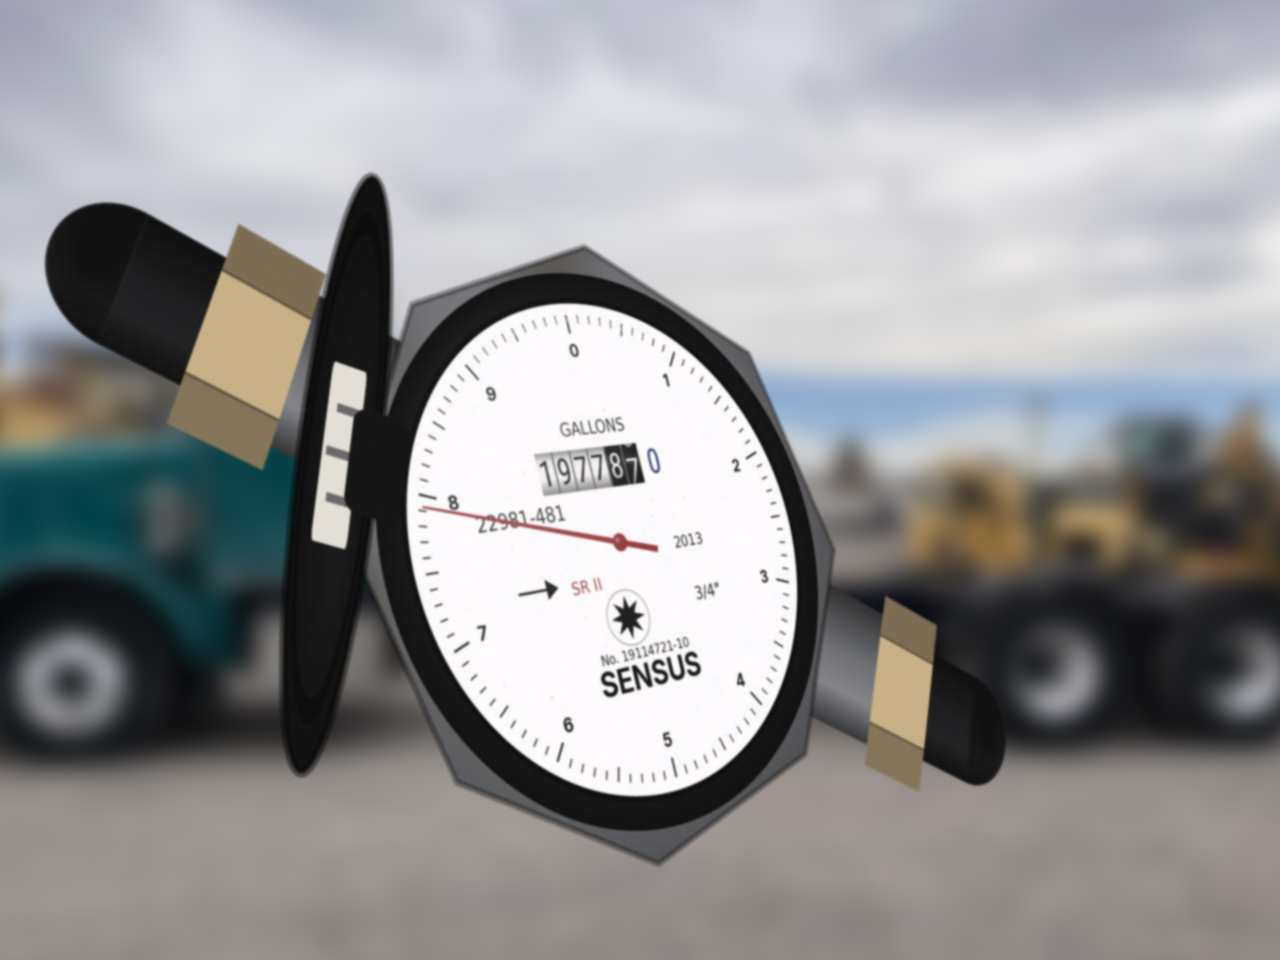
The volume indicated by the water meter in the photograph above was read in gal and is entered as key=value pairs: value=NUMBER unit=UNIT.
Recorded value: value=1977867.9 unit=gal
